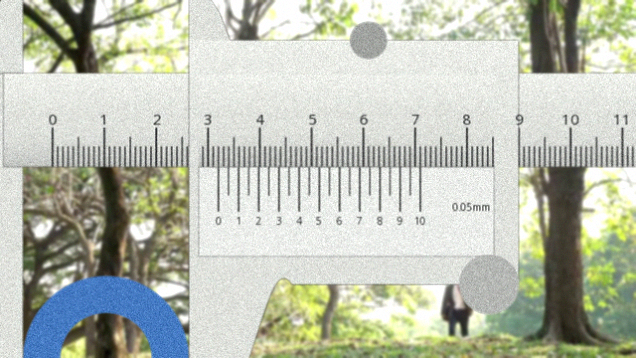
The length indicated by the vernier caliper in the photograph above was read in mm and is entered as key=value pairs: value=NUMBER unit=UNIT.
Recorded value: value=32.0 unit=mm
